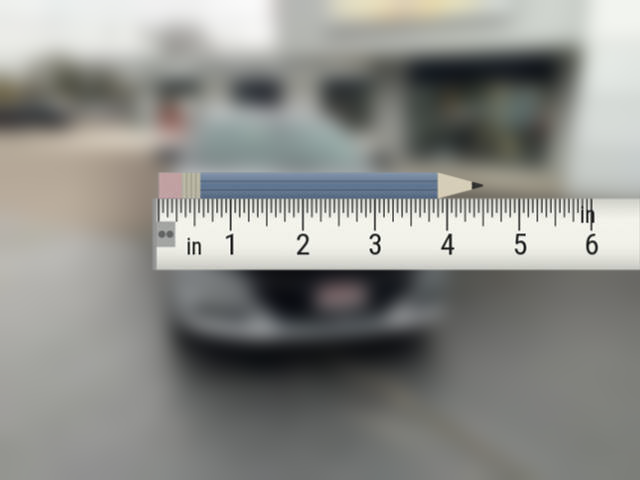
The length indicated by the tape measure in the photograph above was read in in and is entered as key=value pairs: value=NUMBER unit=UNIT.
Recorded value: value=4.5 unit=in
